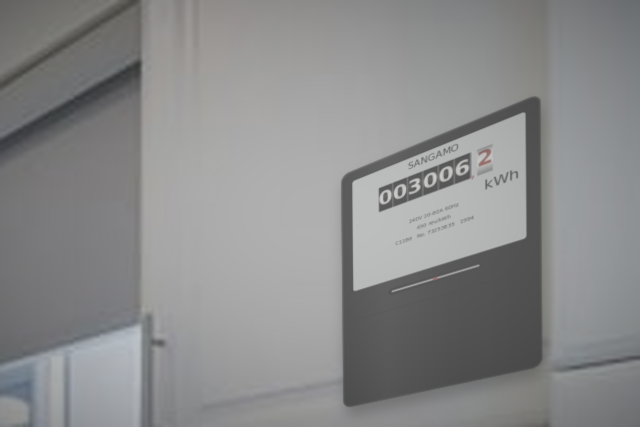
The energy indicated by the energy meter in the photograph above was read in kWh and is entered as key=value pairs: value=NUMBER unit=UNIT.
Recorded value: value=3006.2 unit=kWh
